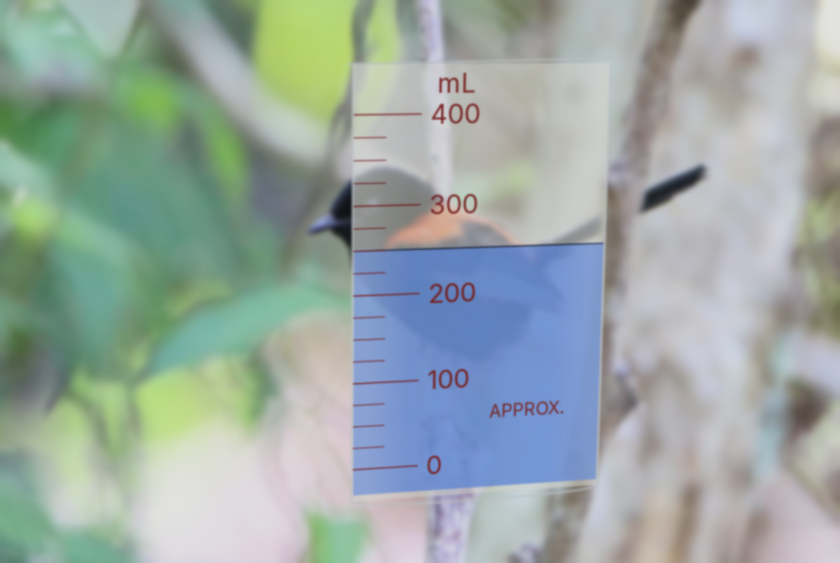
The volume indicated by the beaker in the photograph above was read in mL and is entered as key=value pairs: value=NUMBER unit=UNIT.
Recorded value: value=250 unit=mL
